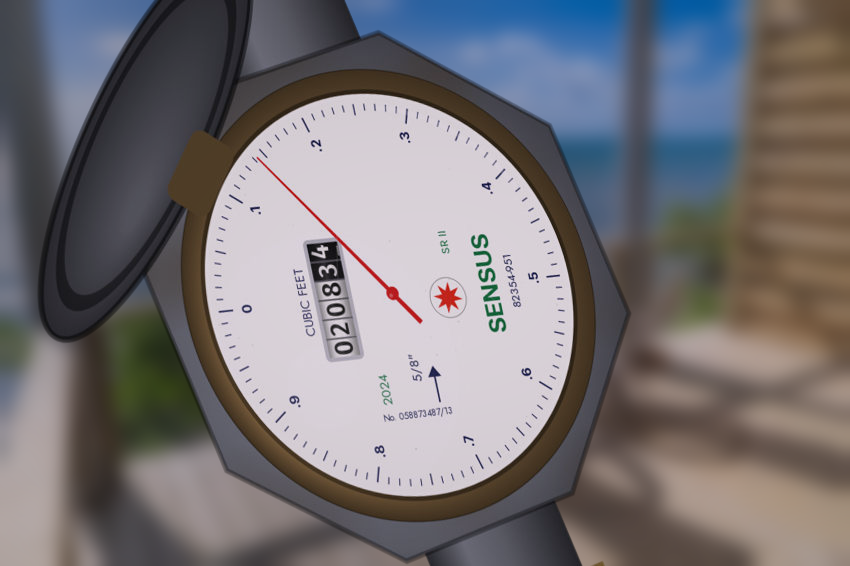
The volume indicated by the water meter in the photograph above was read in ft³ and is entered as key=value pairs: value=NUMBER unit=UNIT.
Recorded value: value=20834.14 unit=ft³
